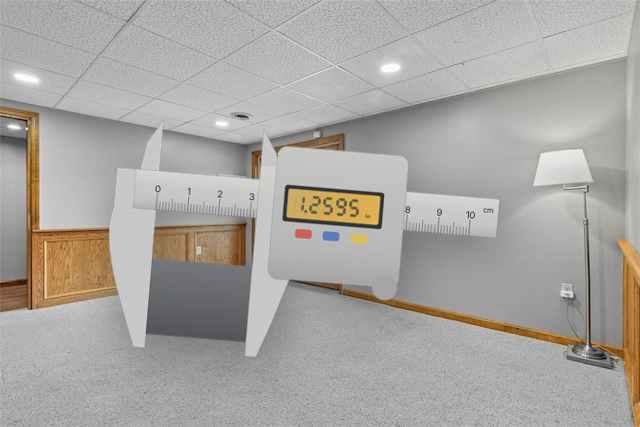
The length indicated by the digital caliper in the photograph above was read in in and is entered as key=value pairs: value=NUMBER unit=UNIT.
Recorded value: value=1.2595 unit=in
